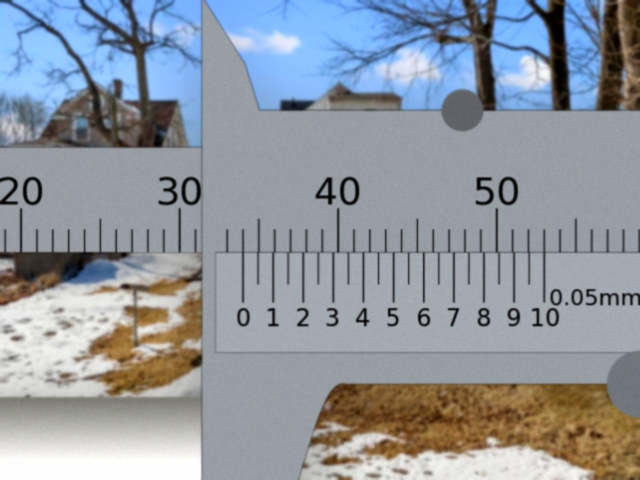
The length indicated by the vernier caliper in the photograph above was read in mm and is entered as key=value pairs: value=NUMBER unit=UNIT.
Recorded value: value=34.0 unit=mm
